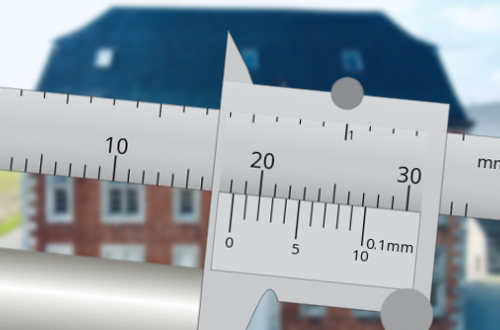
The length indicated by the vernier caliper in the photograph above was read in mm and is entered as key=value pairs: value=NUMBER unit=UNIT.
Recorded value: value=18.2 unit=mm
